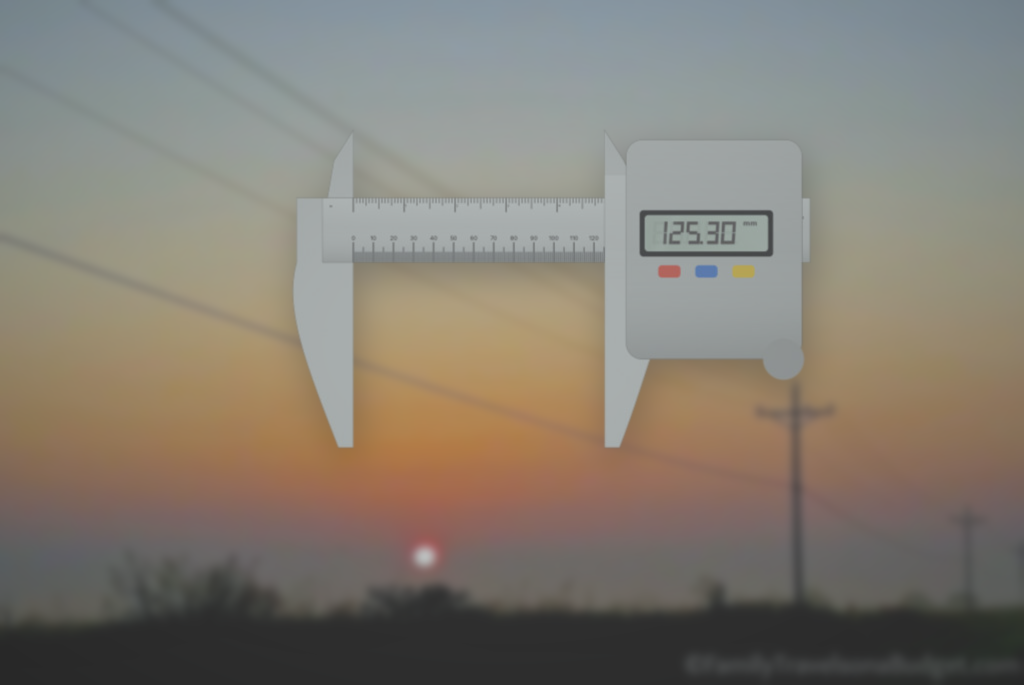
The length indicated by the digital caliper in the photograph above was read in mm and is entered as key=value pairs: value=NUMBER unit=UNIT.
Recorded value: value=125.30 unit=mm
